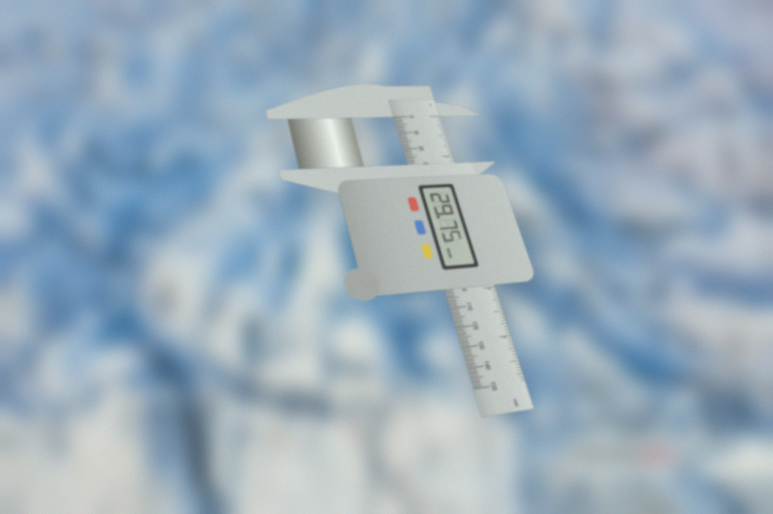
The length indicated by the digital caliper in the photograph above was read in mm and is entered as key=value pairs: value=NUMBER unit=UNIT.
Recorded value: value=29.75 unit=mm
